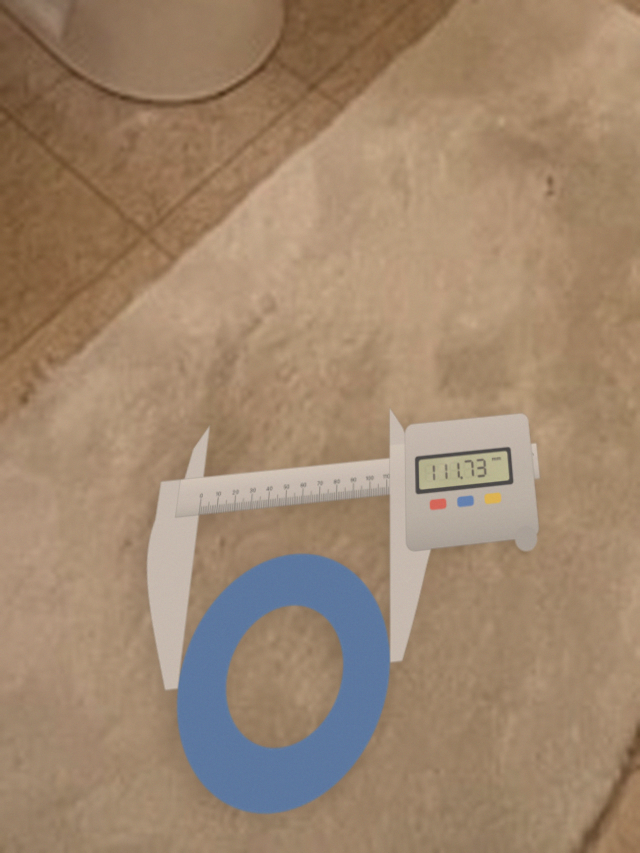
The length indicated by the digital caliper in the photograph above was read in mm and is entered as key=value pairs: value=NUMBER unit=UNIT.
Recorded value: value=111.73 unit=mm
